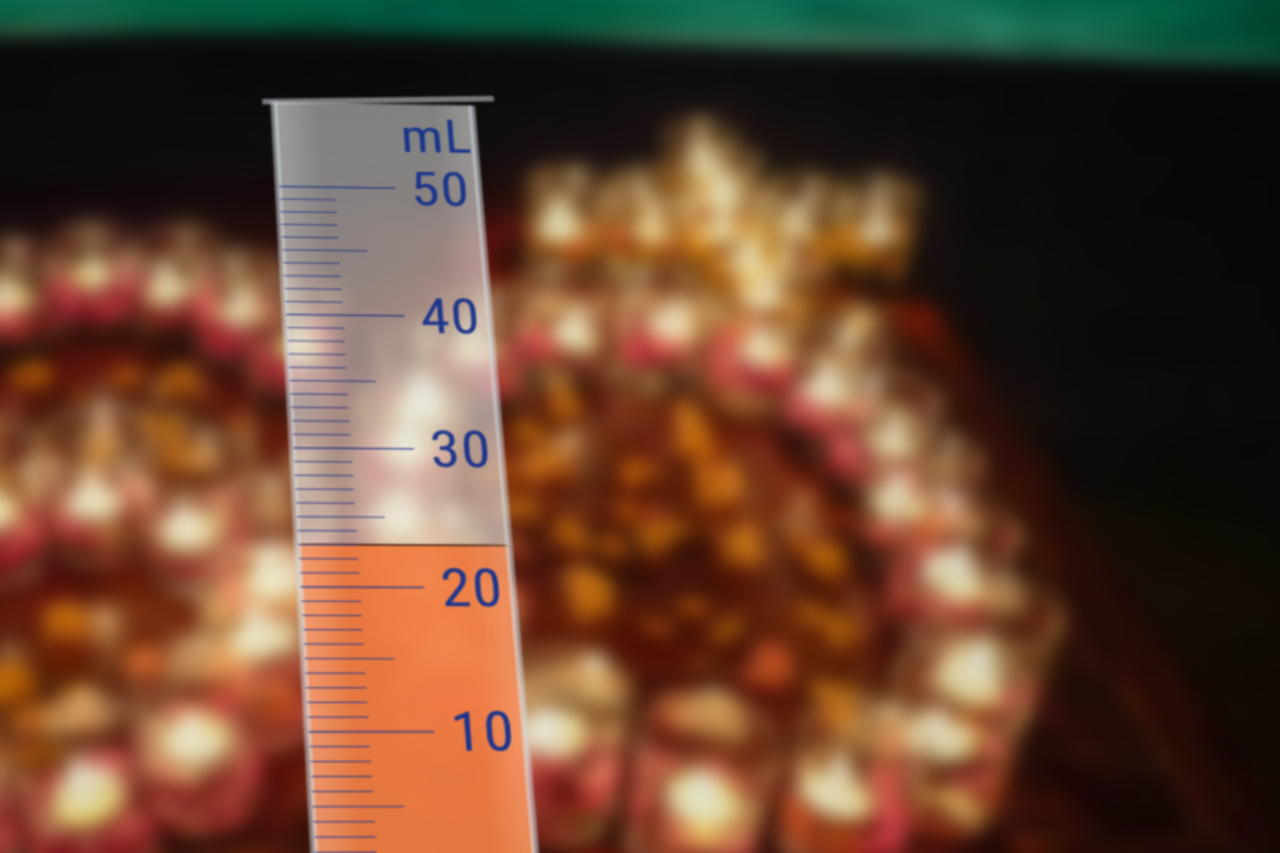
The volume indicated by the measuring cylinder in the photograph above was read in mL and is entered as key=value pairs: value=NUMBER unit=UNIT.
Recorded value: value=23 unit=mL
